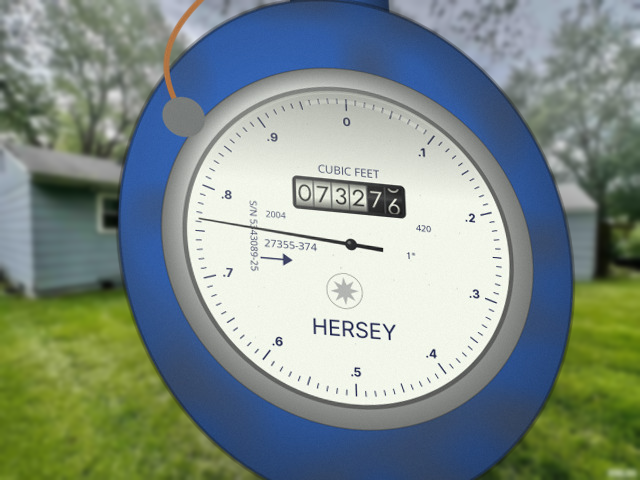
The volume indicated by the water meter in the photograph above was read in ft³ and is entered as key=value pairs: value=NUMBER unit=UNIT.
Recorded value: value=73275.76 unit=ft³
